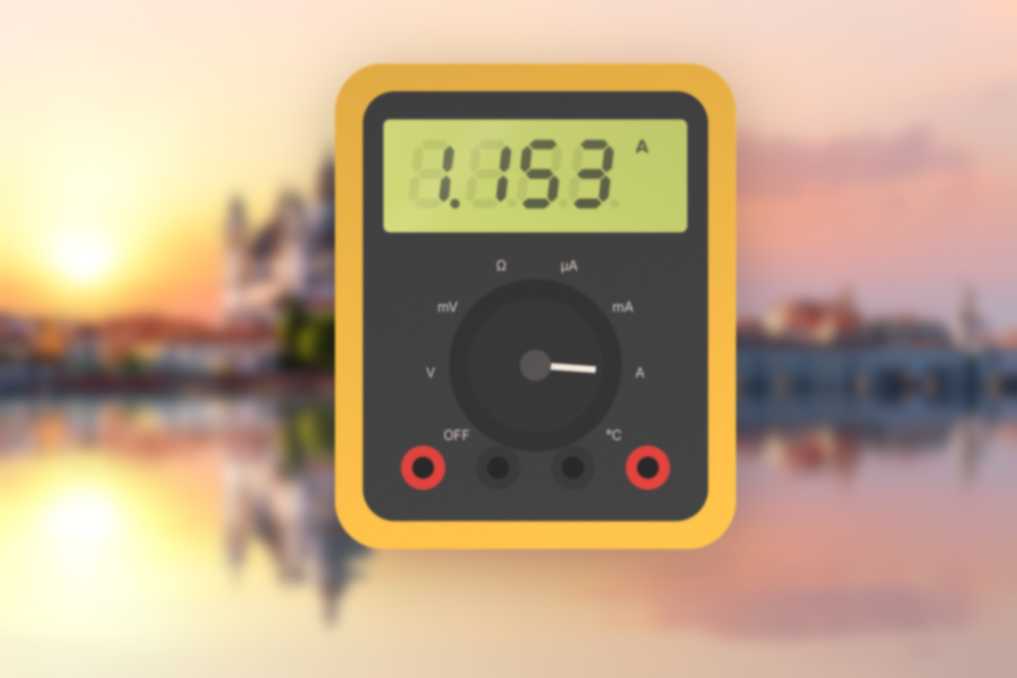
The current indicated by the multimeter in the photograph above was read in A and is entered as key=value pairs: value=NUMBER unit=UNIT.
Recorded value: value=1.153 unit=A
